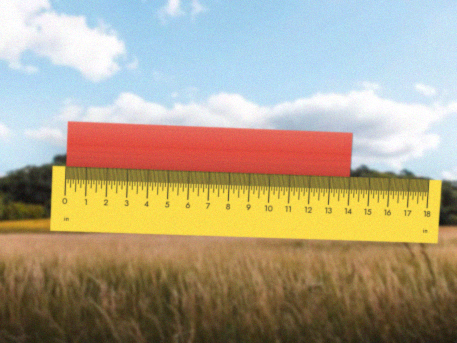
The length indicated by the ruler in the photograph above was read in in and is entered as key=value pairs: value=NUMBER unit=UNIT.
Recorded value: value=14 unit=in
